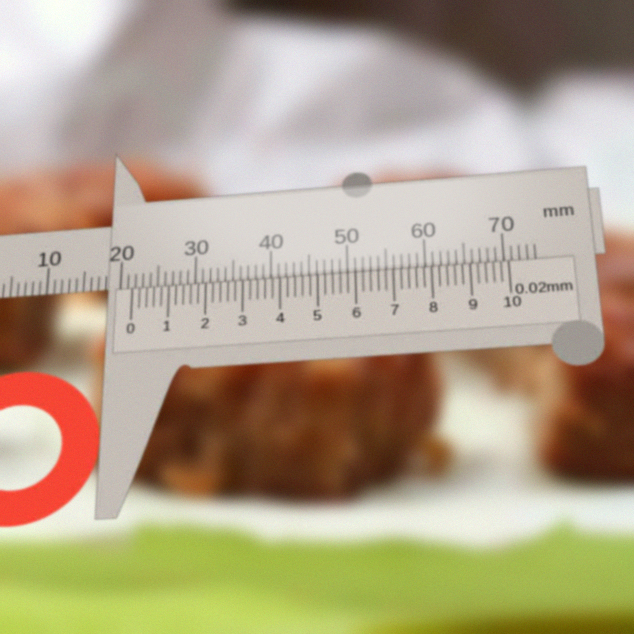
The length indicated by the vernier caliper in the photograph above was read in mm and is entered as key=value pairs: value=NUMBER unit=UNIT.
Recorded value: value=21.6 unit=mm
